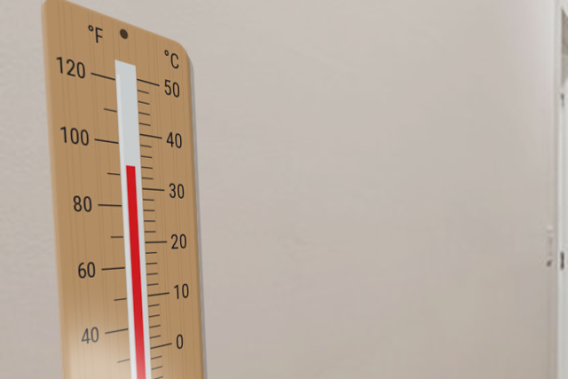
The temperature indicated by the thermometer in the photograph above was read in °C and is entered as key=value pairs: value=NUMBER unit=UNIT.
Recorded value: value=34 unit=°C
